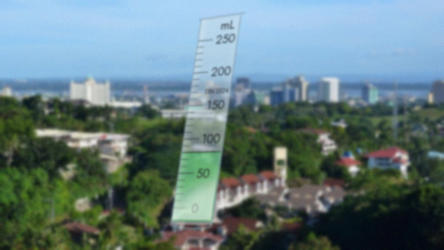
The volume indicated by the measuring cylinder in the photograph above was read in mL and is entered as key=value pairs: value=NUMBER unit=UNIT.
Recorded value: value=80 unit=mL
